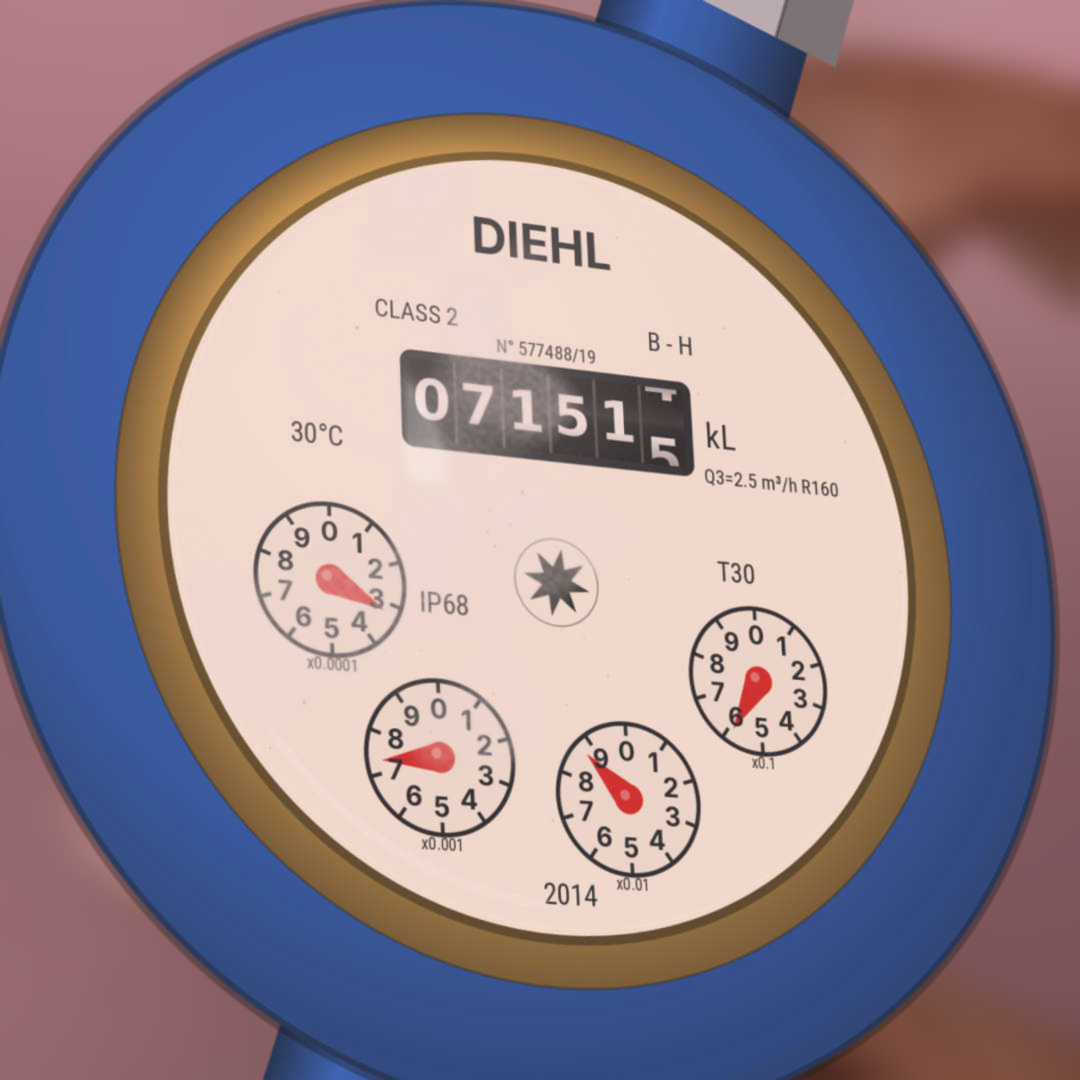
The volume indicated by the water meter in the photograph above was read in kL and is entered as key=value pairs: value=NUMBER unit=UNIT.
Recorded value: value=71514.5873 unit=kL
